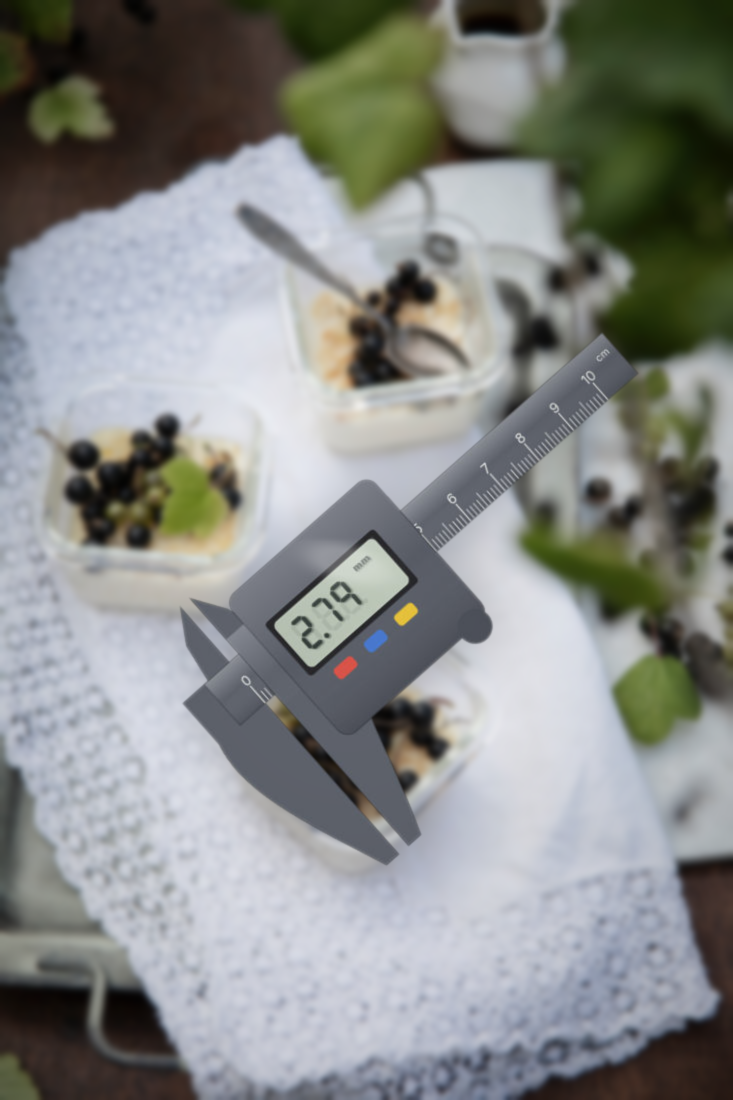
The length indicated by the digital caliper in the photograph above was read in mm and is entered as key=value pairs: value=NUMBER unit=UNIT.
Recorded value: value=2.79 unit=mm
